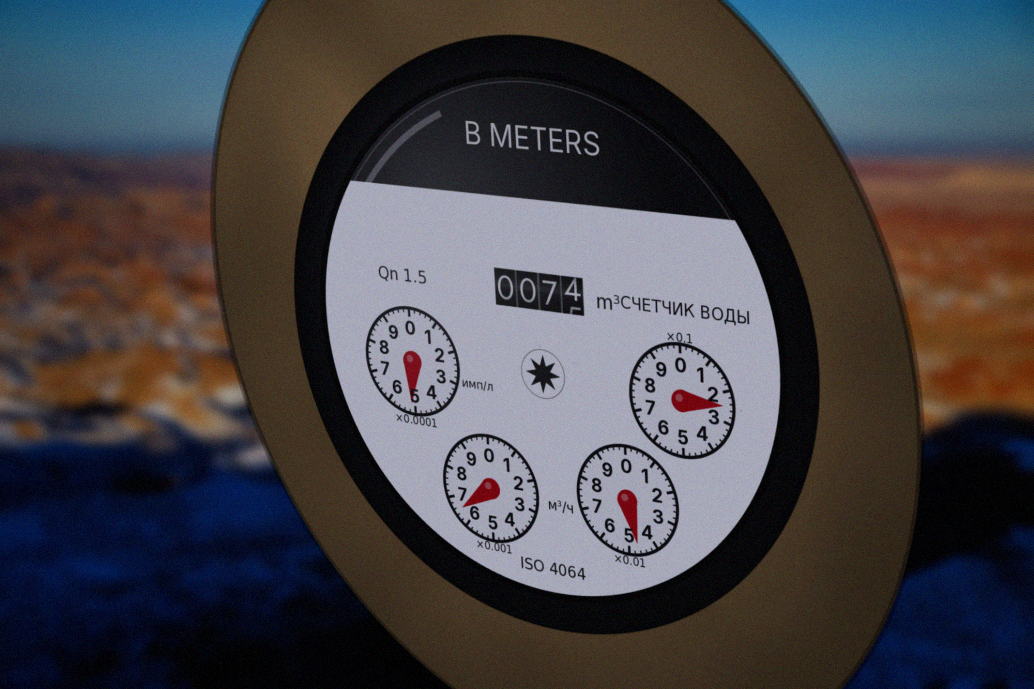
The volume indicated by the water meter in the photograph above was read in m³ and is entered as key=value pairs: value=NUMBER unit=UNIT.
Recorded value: value=74.2465 unit=m³
